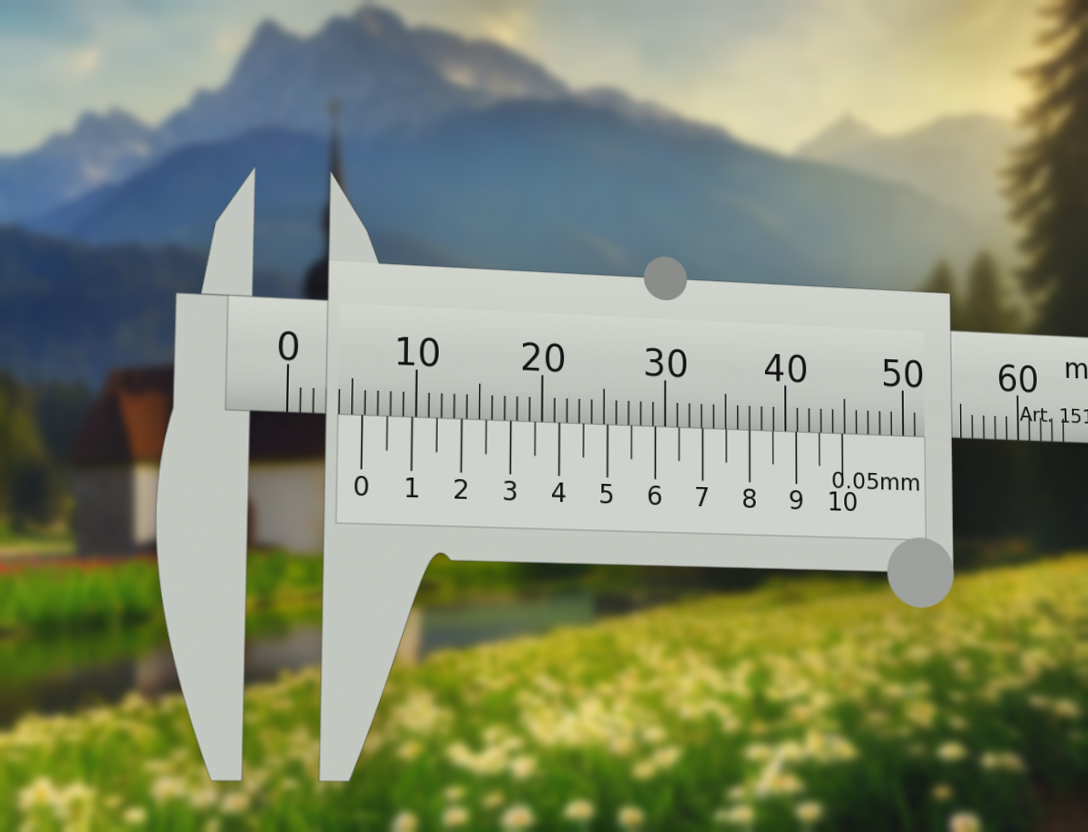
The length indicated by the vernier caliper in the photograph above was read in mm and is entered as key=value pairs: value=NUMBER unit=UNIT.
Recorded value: value=5.8 unit=mm
